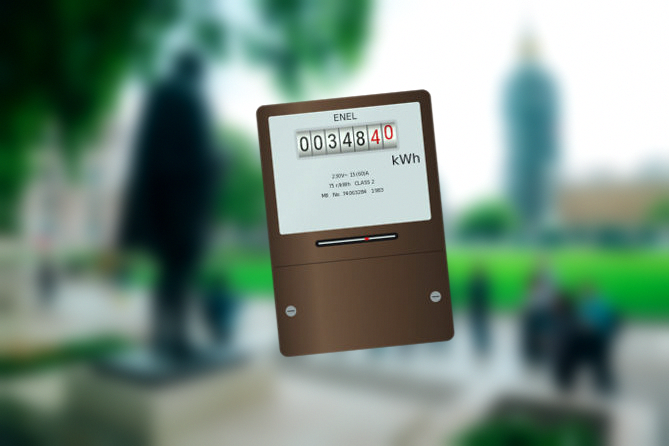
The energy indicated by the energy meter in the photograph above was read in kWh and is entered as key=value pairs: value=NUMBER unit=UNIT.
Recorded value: value=348.40 unit=kWh
